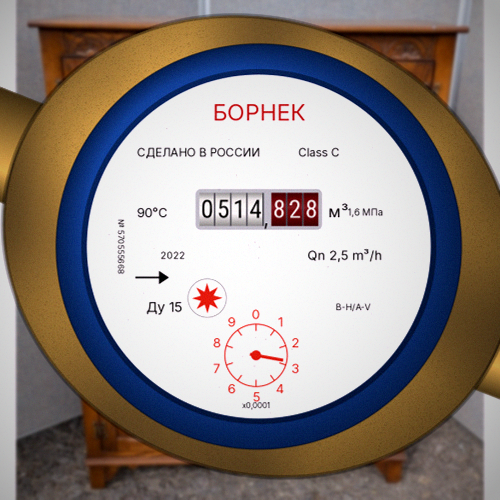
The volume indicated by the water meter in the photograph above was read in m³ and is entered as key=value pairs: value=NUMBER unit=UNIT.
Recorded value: value=514.8282 unit=m³
